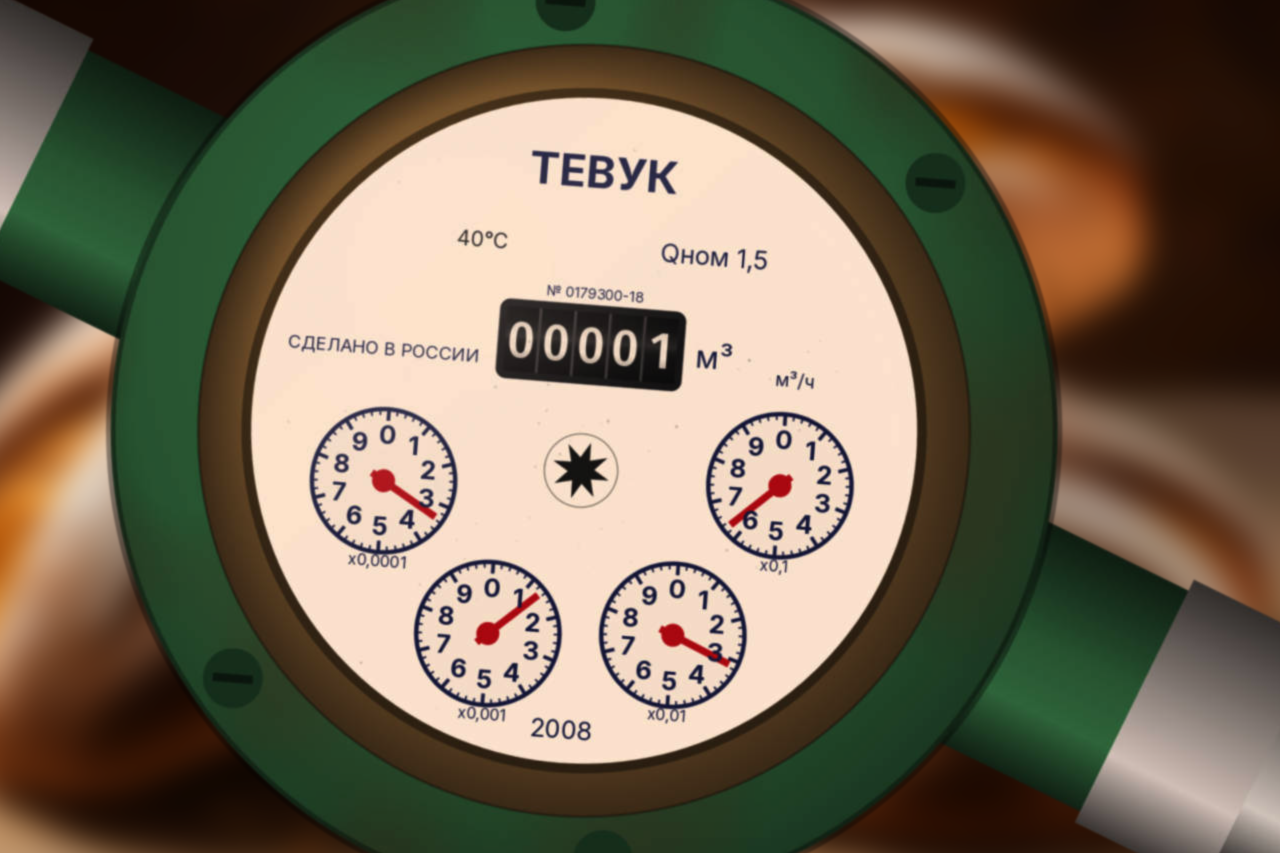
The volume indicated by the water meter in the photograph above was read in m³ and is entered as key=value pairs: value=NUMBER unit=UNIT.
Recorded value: value=1.6313 unit=m³
